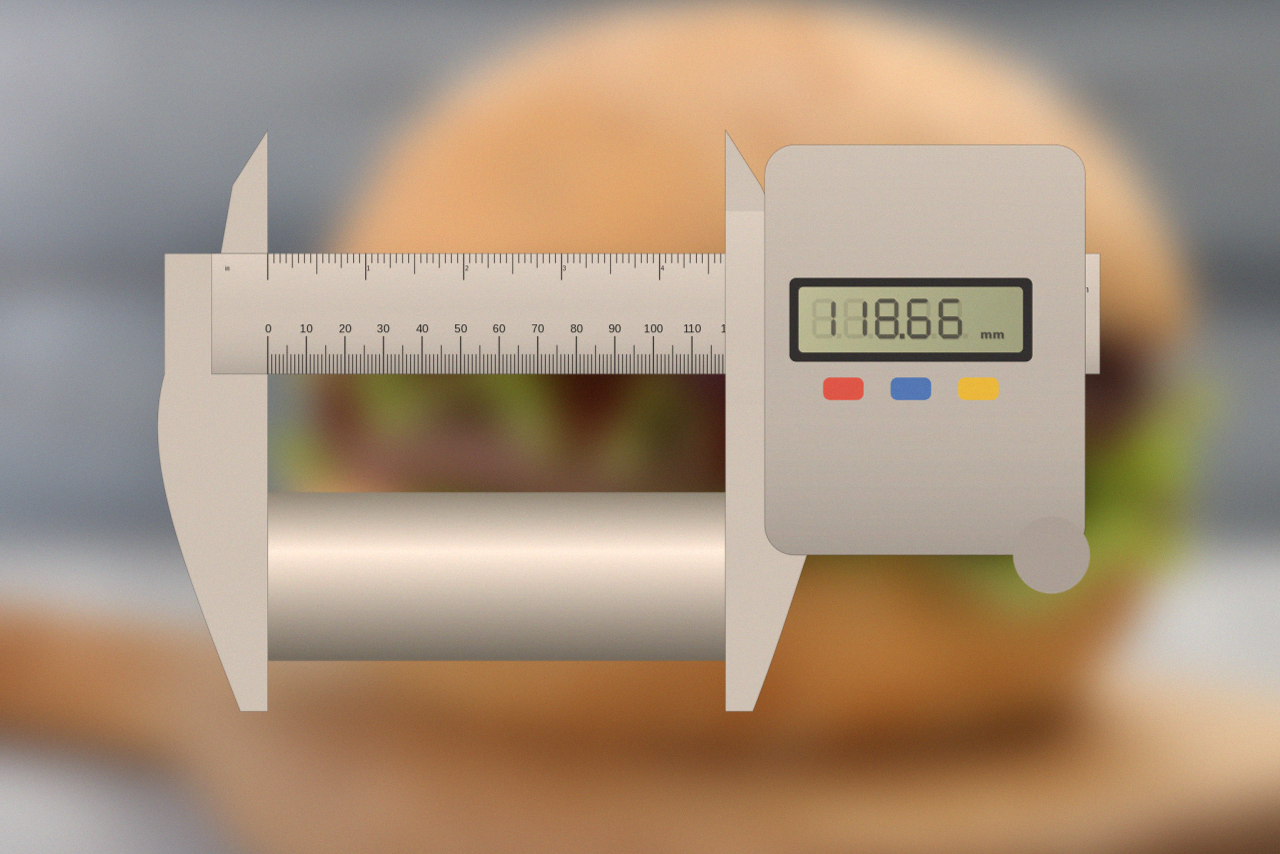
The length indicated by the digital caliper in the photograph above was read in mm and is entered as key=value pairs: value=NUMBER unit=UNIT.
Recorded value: value=118.66 unit=mm
